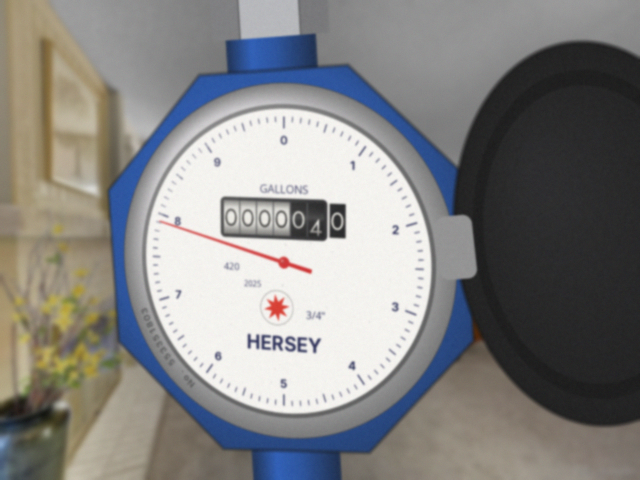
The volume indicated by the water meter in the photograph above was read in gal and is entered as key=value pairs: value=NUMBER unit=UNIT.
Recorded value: value=37.9 unit=gal
